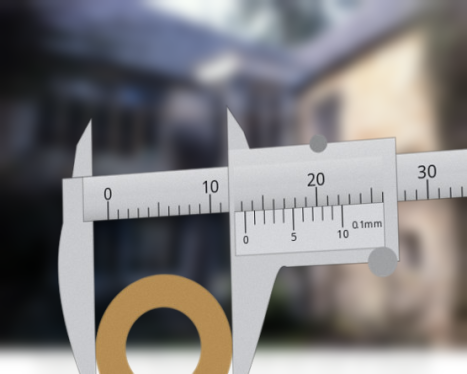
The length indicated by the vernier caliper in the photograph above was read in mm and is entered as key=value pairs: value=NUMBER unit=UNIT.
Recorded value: value=13.3 unit=mm
